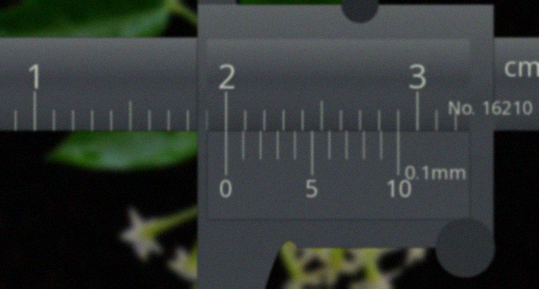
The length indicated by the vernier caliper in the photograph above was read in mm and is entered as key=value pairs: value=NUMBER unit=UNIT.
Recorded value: value=20.0 unit=mm
